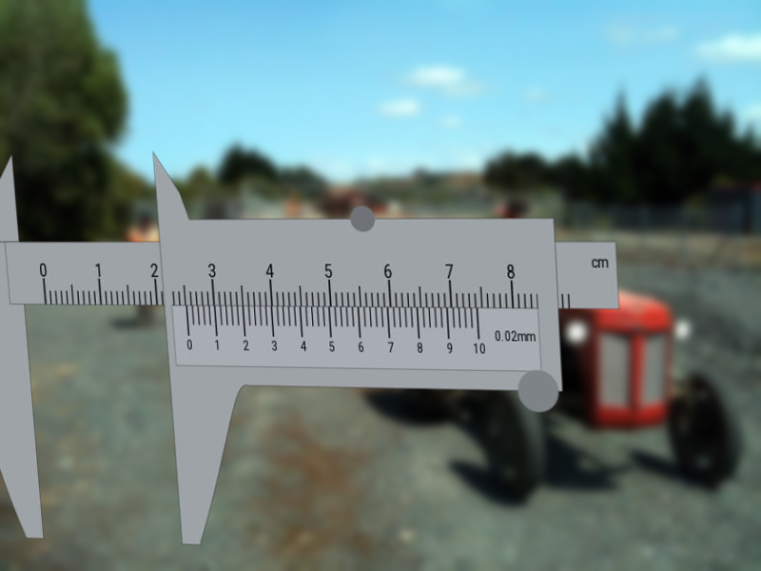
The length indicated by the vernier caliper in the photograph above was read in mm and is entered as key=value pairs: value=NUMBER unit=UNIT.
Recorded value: value=25.2 unit=mm
